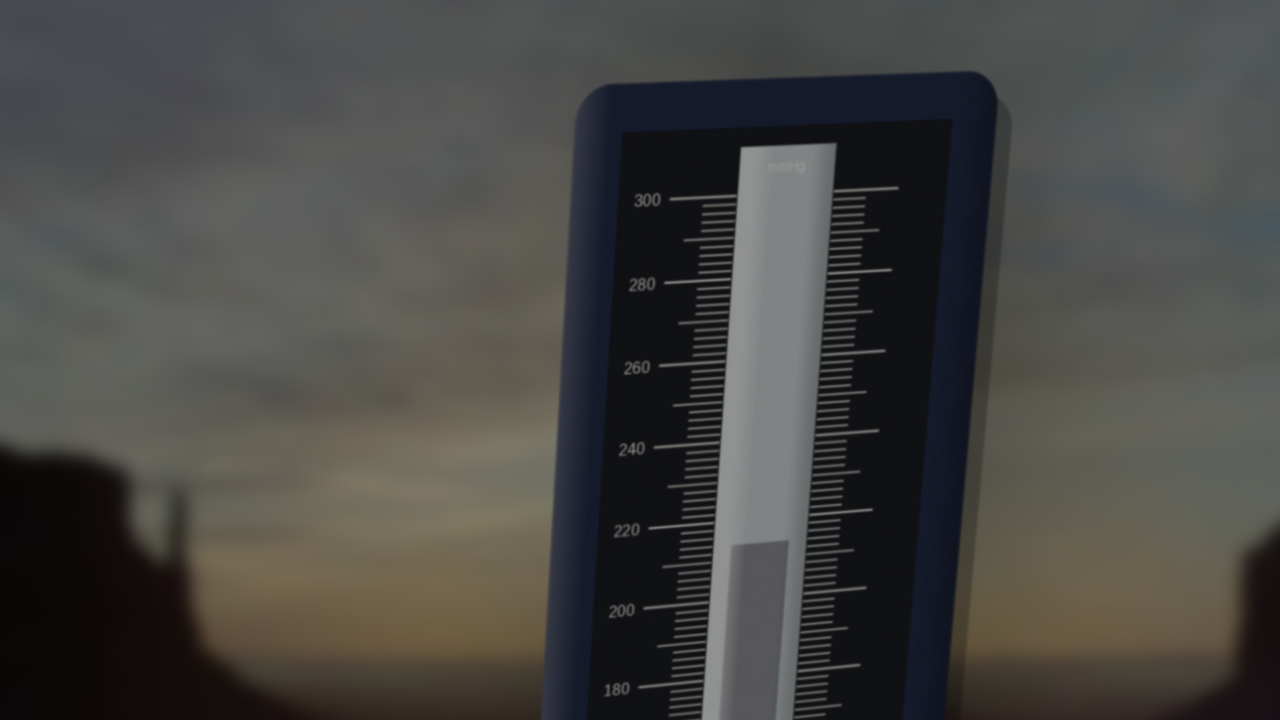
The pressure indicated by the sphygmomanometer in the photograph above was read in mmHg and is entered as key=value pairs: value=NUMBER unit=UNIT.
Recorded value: value=214 unit=mmHg
